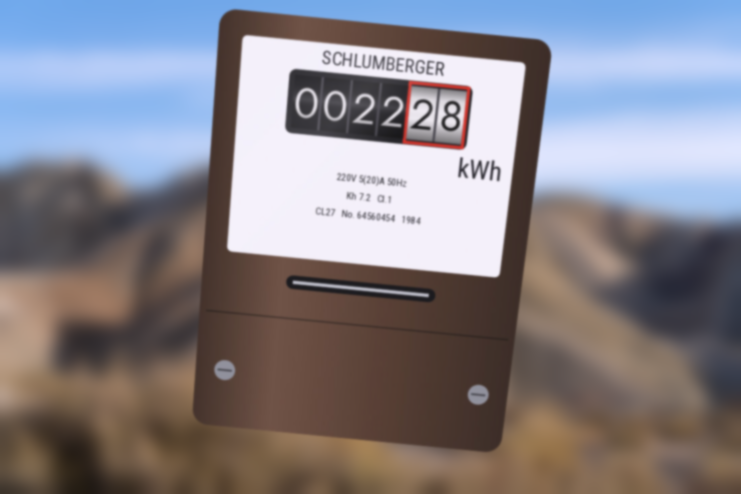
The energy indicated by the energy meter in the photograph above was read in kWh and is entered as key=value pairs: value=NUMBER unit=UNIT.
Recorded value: value=22.28 unit=kWh
